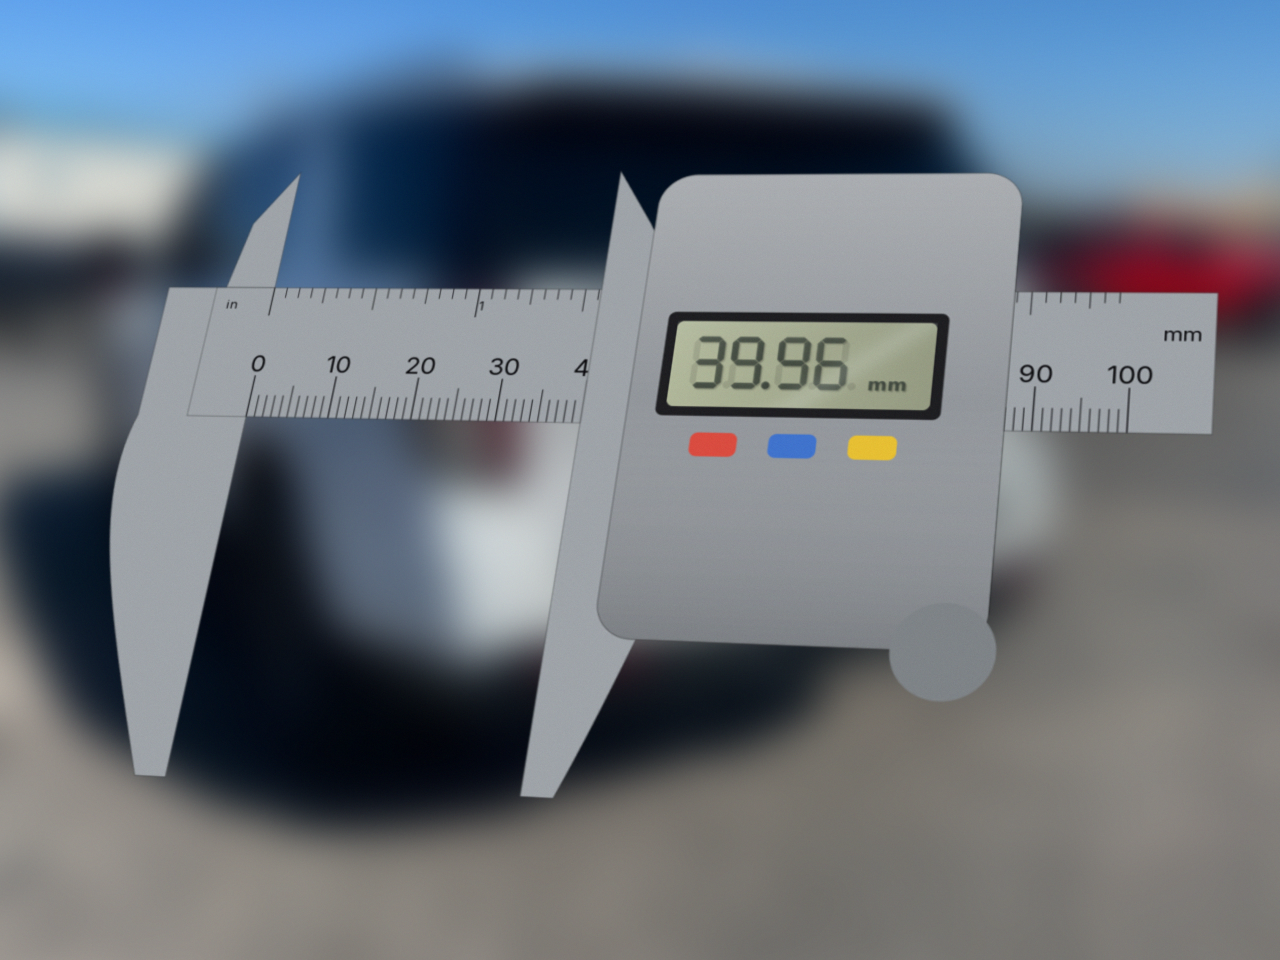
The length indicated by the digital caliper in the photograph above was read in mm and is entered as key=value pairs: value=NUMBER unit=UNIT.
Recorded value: value=39.96 unit=mm
